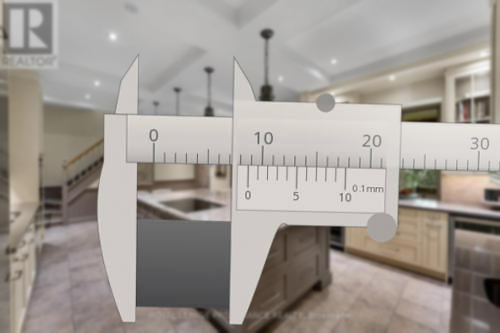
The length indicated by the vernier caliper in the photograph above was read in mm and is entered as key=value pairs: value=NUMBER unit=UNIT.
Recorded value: value=8.7 unit=mm
